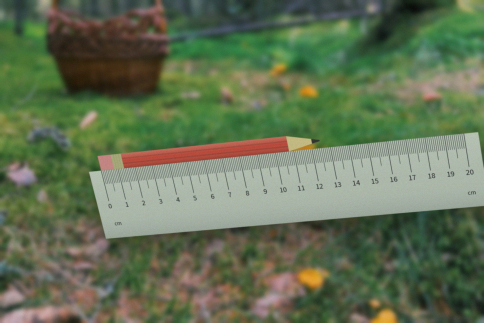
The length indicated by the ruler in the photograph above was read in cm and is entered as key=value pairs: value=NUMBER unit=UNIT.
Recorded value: value=12.5 unit=cm
